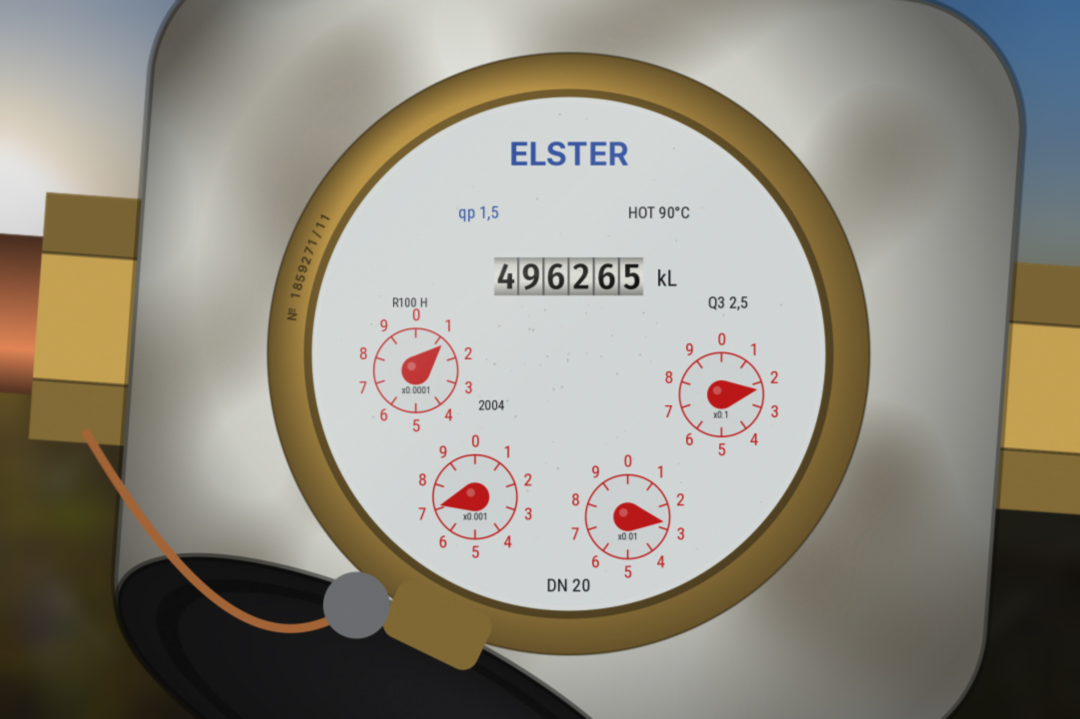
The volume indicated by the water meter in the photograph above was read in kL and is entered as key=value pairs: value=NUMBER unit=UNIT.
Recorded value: value=496265.2271 unit=kL
